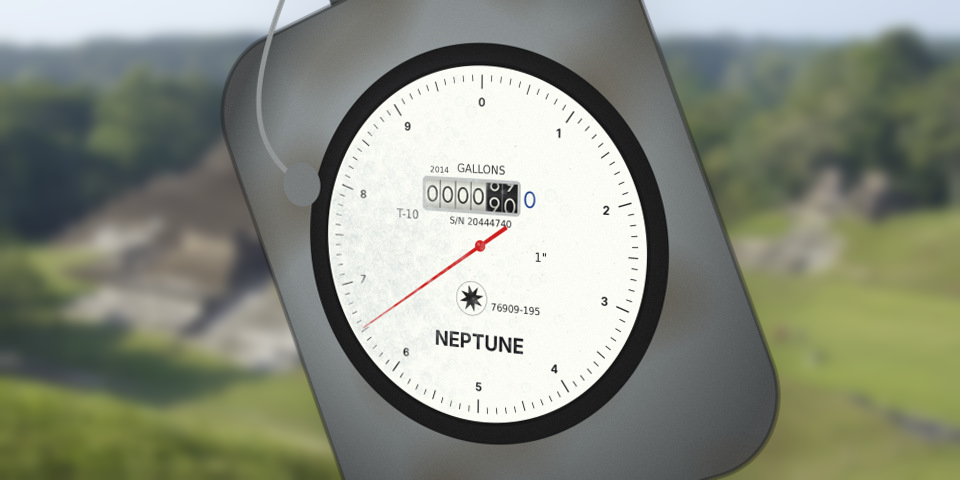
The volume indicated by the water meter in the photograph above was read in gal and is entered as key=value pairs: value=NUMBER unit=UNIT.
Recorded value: value=896.5 unit=gal
